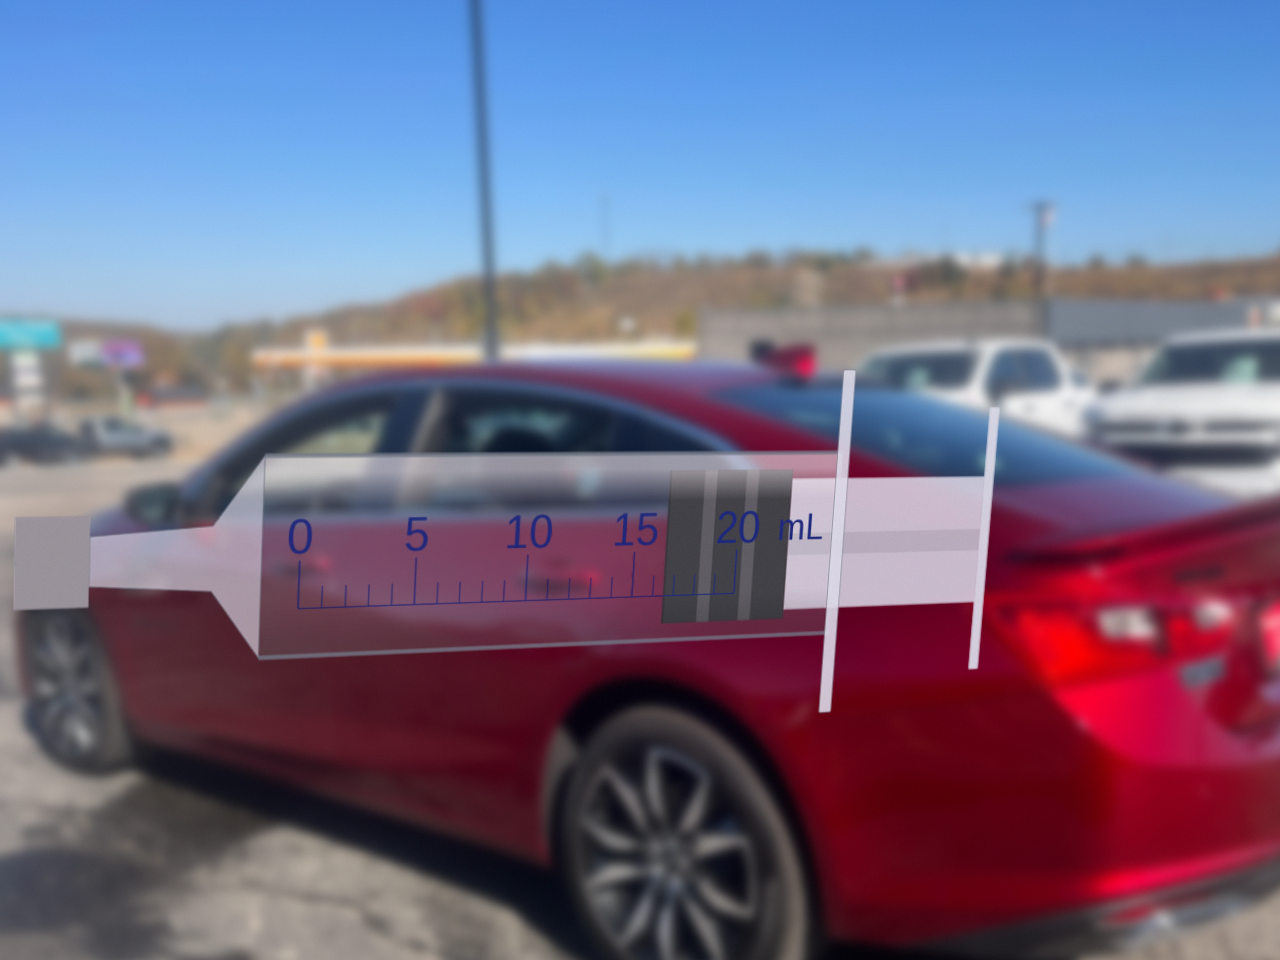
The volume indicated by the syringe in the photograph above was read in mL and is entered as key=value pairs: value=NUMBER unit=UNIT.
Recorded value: value=16.5 unit=mL
